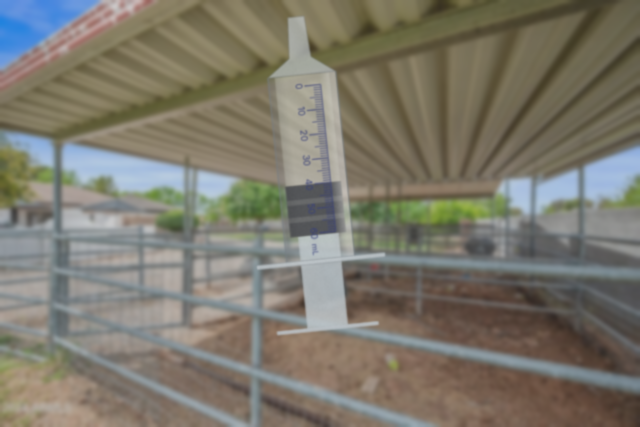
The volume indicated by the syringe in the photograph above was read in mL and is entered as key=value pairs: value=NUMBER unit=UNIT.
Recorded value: value=40 unit=mL
